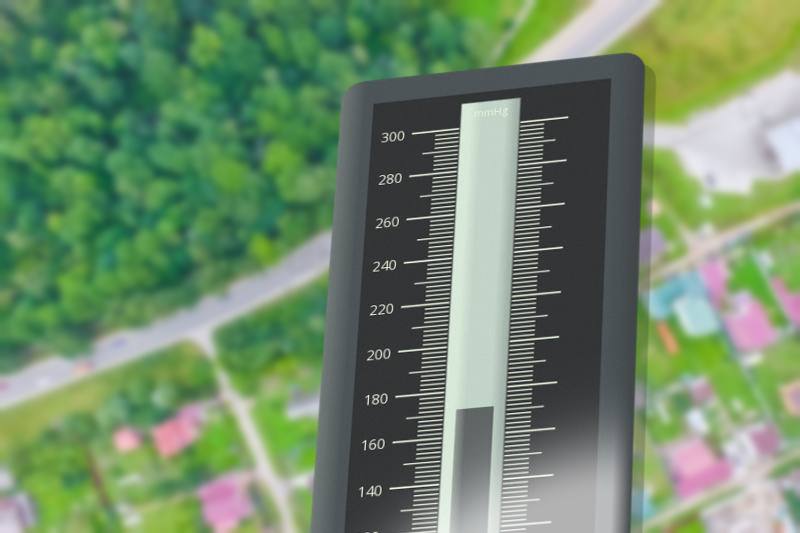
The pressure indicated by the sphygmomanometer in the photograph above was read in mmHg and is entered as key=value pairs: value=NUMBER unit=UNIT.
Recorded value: value=172 unit=mmHg
